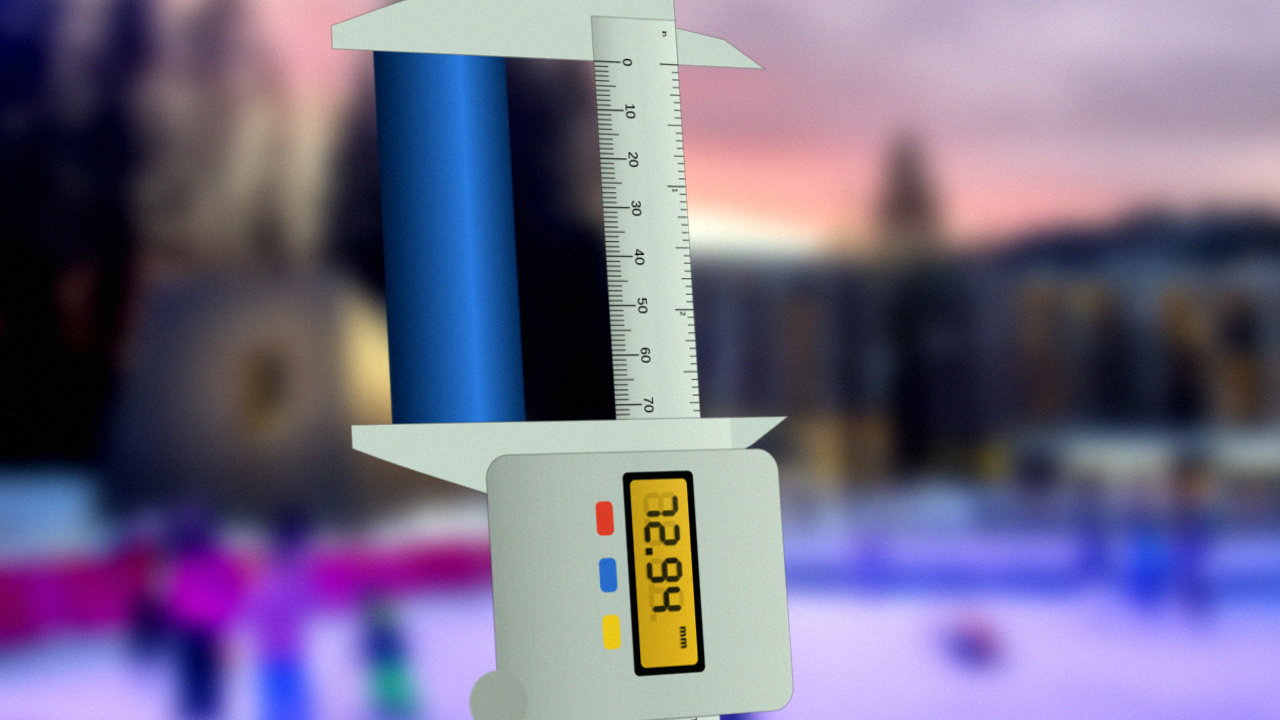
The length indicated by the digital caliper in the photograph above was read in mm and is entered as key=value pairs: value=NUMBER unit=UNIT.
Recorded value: value=72.94 unit=mm
